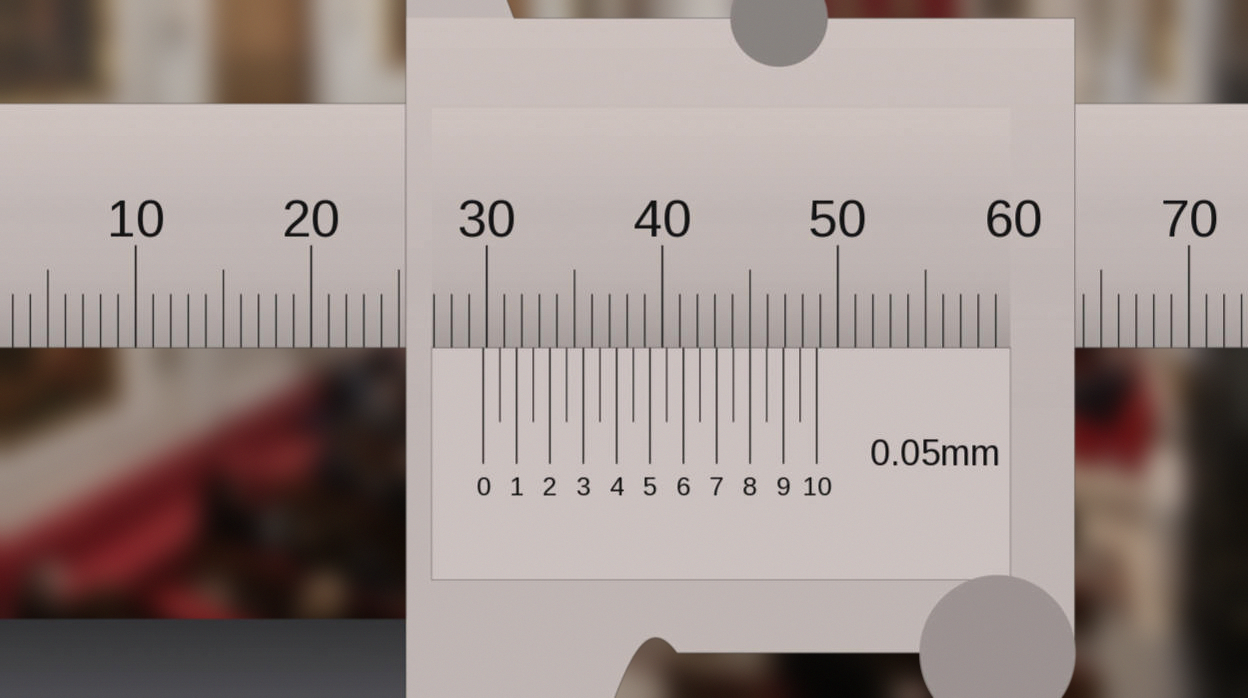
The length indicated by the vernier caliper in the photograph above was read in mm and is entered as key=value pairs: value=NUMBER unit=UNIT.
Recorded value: value=29.8 unit=mm
